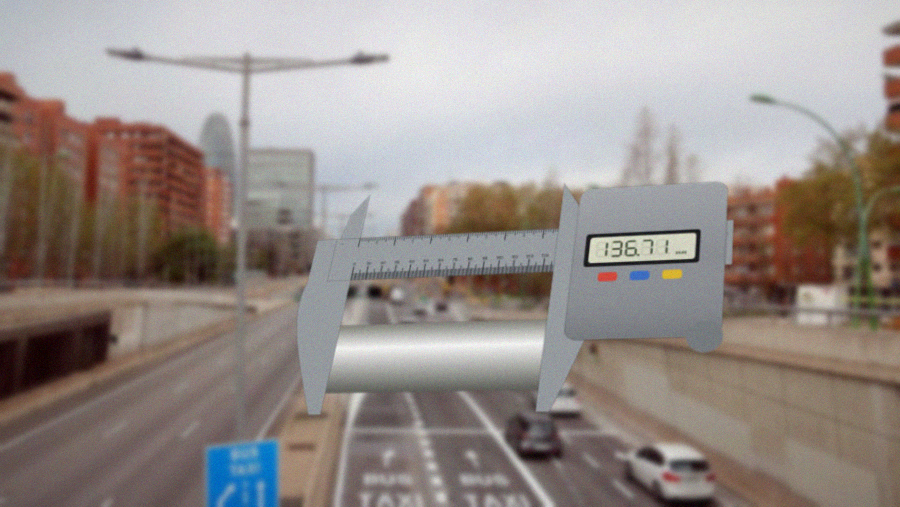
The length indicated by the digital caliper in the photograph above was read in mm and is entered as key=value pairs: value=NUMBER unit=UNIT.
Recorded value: value=136.71 unit=mm
